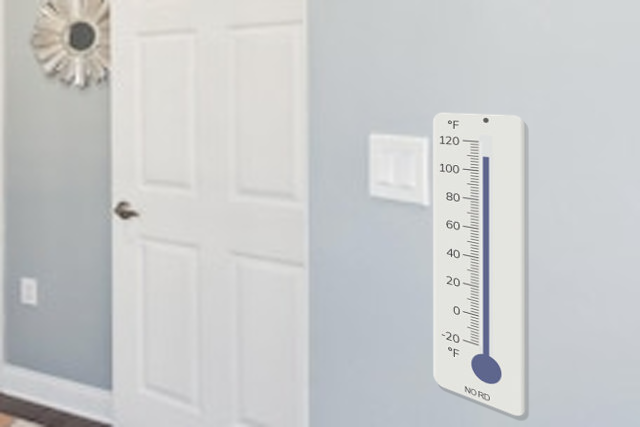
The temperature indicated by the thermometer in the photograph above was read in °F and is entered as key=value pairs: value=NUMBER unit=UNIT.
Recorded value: value=110 unit=°F
